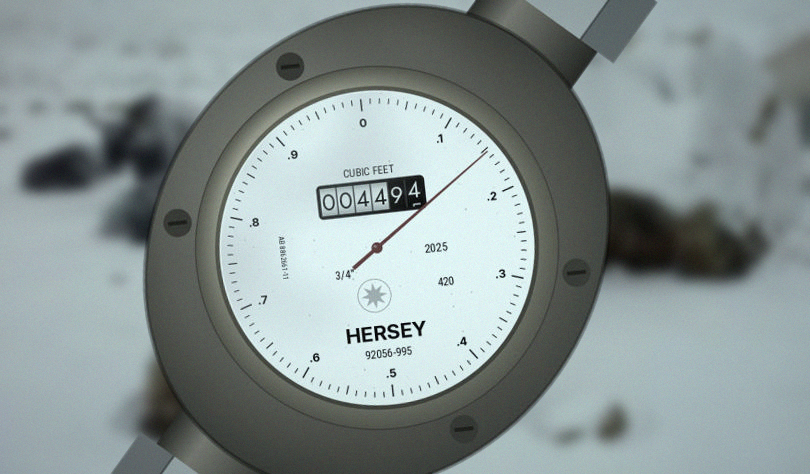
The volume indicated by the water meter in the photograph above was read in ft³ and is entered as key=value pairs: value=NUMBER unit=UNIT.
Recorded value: value=4494.15 unit=ft³
